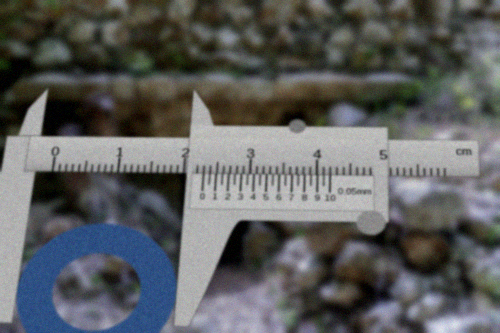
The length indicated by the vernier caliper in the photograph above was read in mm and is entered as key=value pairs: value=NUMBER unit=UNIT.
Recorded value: value=23.0 unit=mm
